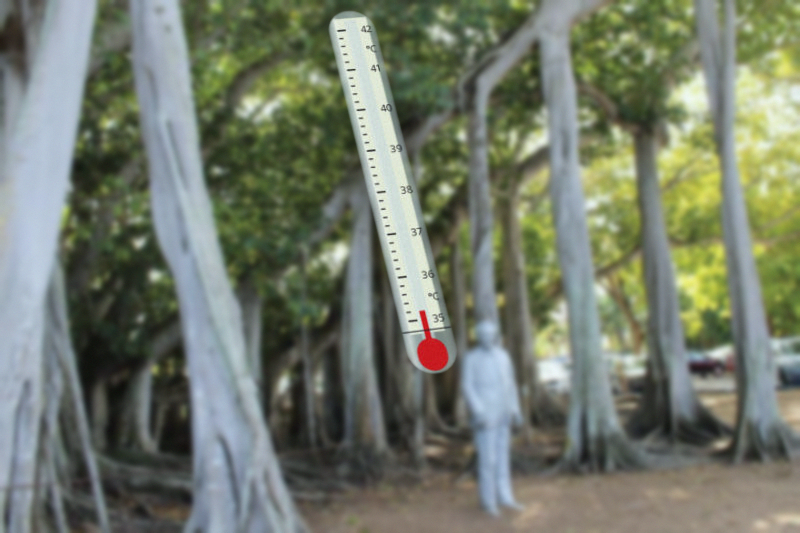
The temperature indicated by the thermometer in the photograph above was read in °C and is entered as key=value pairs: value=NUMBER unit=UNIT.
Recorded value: value=35.2 unit=°C
